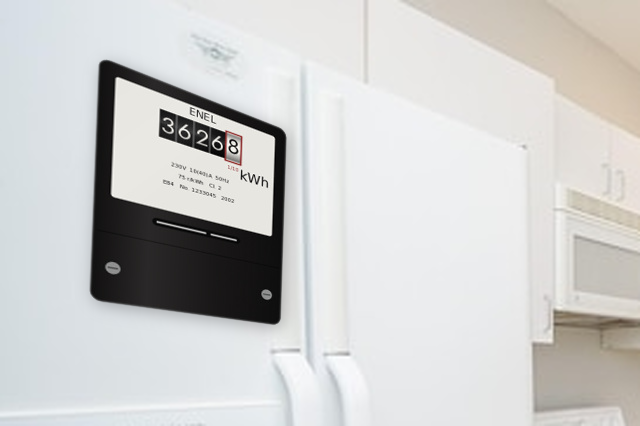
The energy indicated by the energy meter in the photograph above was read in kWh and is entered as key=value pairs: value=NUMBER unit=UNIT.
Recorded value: value=3626.8 unit=kWh
